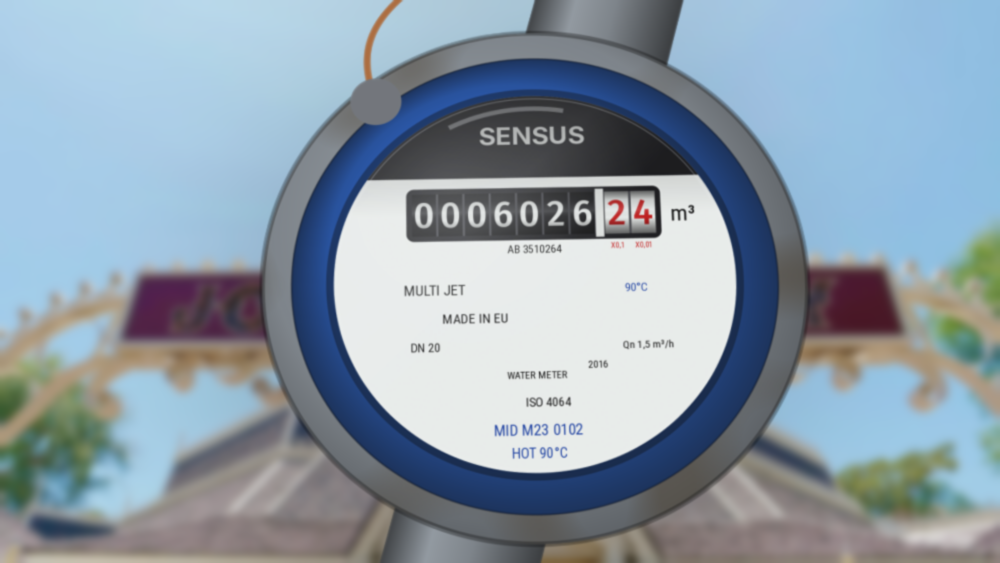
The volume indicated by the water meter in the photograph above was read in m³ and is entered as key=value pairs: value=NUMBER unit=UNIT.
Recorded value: value=6026.24 unit=m³
